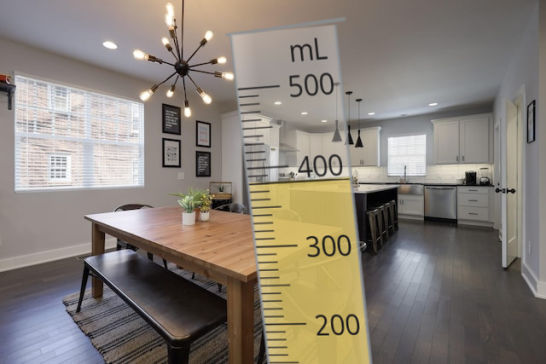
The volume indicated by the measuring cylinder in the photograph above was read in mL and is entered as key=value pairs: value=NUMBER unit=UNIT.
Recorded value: value=380 unit=mL
